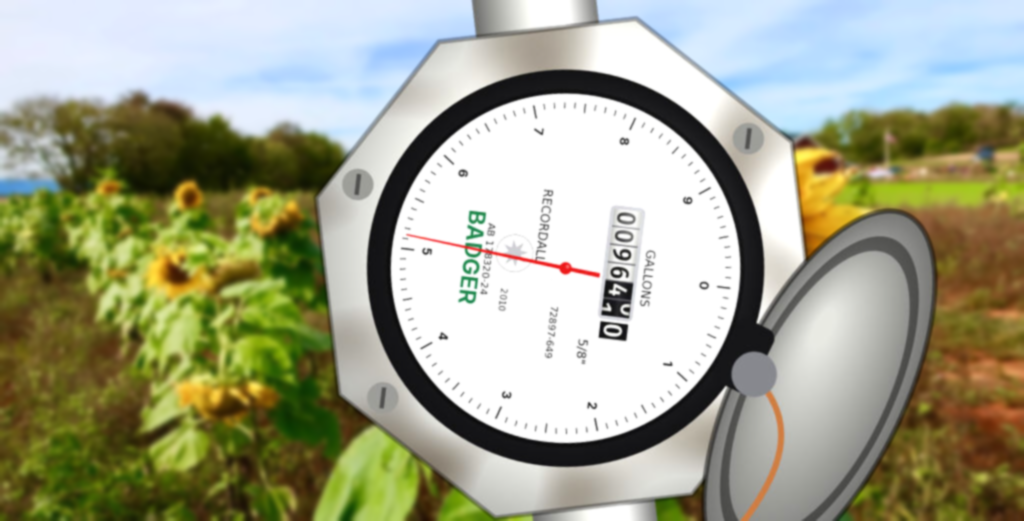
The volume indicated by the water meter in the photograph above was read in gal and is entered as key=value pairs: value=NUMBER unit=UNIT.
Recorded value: value=96405.1 unit=gal
